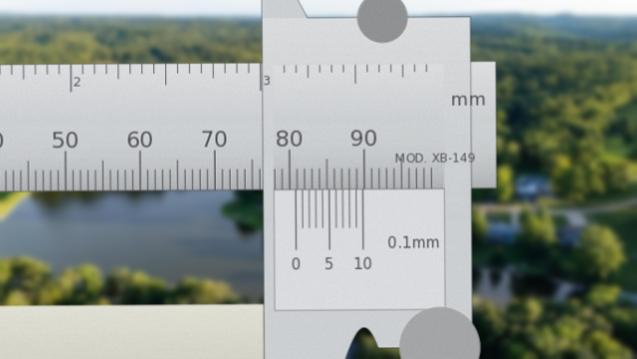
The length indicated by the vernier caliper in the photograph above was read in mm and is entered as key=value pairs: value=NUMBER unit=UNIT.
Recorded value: value=80.8 unit=mm
